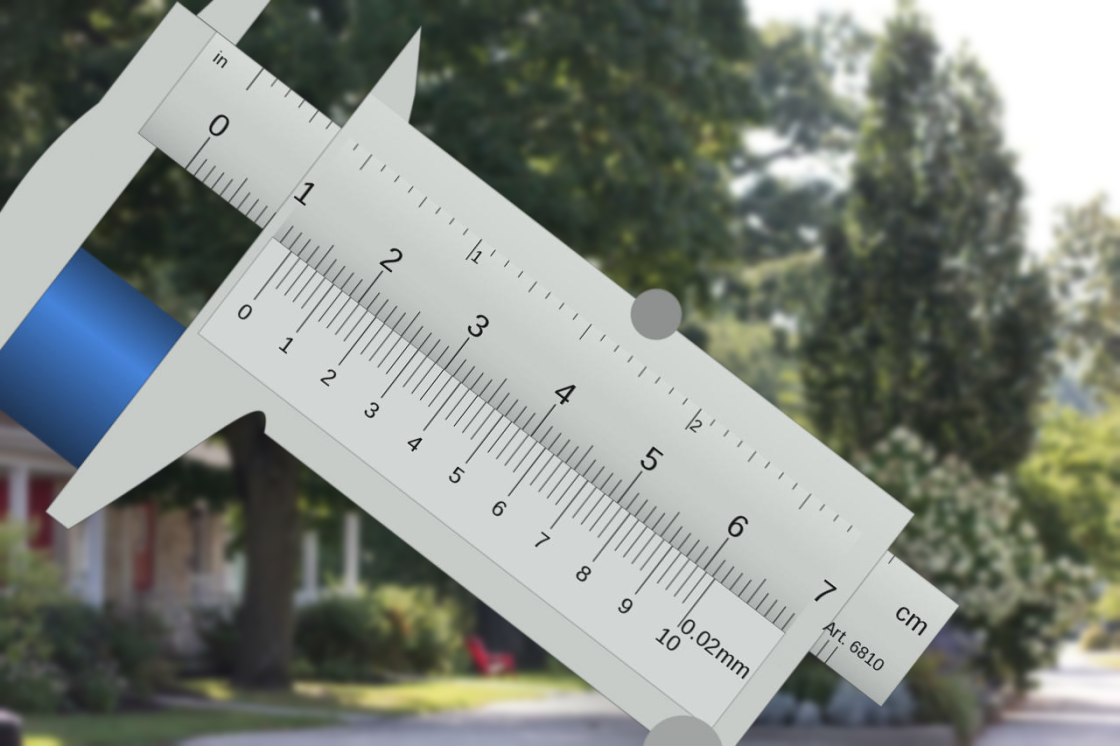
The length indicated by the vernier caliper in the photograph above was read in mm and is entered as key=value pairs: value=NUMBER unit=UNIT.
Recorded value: value=12.3 unit=mm
